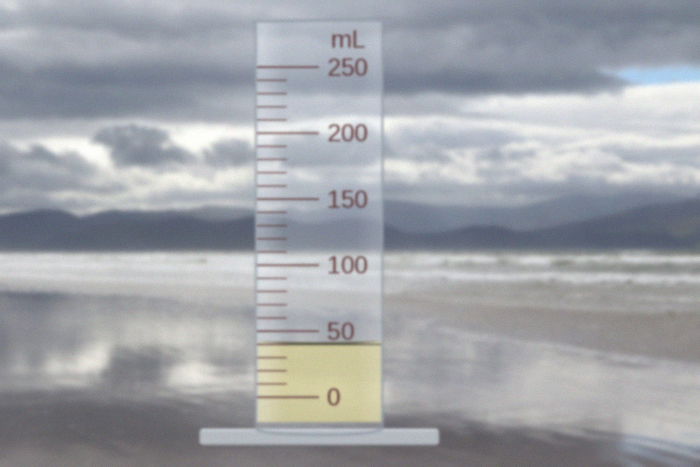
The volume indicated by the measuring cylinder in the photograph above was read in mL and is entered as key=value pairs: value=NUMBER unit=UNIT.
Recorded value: value=40 unit=mL
